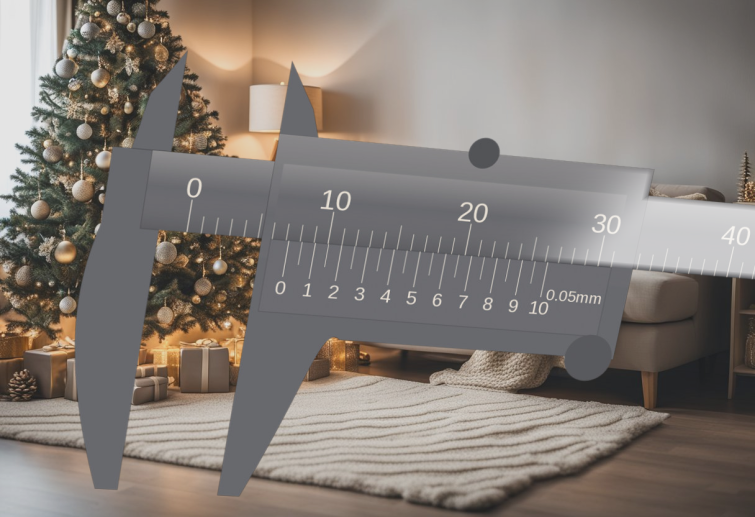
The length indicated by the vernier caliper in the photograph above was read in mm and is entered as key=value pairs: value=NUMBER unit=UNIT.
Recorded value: value=7.2 unit=mm
